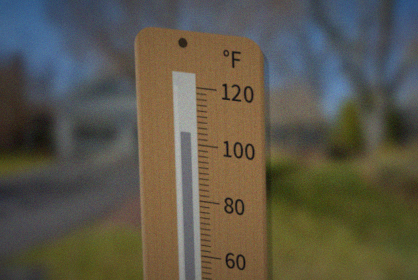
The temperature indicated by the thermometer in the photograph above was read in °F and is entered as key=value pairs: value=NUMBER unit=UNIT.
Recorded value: value=104 unit=°F
